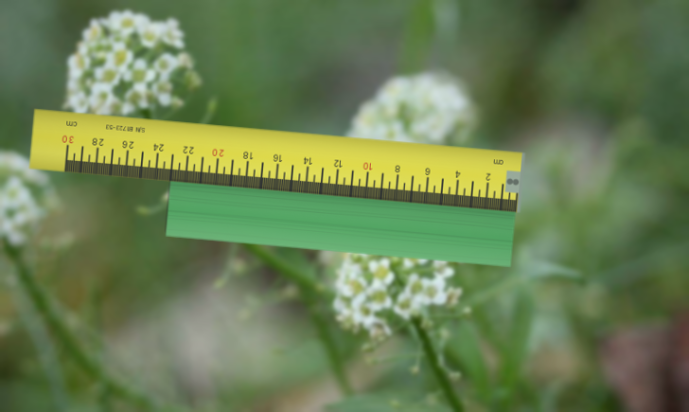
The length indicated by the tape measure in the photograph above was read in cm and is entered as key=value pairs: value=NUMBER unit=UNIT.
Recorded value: value=23 unit=cm
